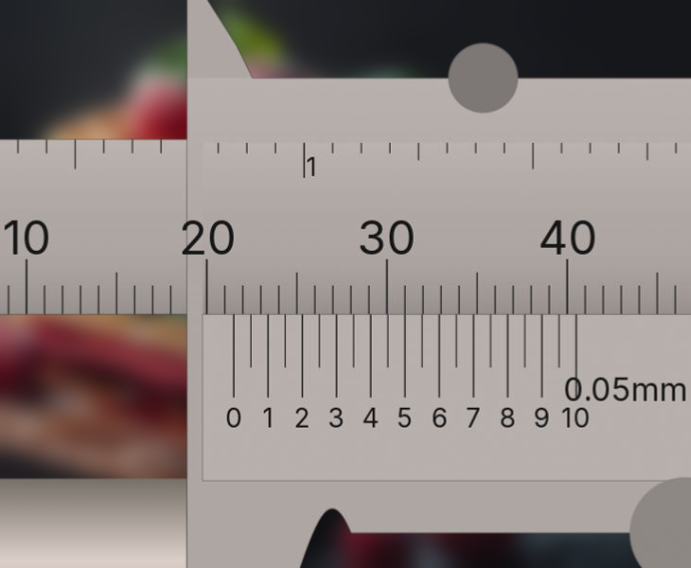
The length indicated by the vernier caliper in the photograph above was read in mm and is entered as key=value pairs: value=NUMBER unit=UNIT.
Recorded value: value=21.5 unit=mm
